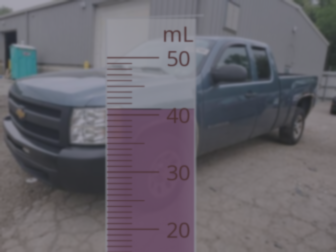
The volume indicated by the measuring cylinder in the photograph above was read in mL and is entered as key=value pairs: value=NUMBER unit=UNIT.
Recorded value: value=41 unit=mL
